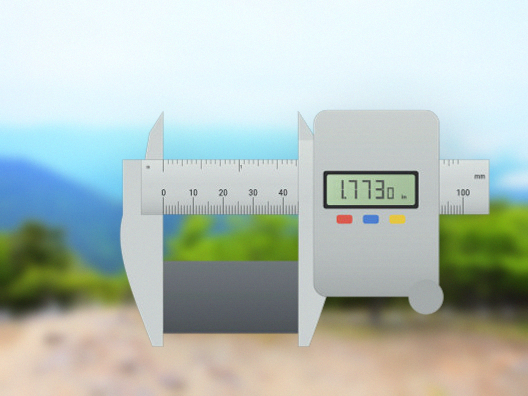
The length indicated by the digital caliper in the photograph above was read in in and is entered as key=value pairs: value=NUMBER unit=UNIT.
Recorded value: value=1.7730 unit=in
